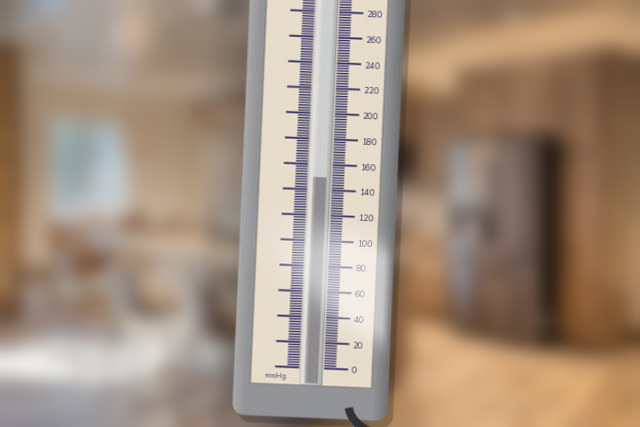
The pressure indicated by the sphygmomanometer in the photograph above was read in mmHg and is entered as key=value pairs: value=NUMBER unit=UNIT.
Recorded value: value=150 unit=mmHg
